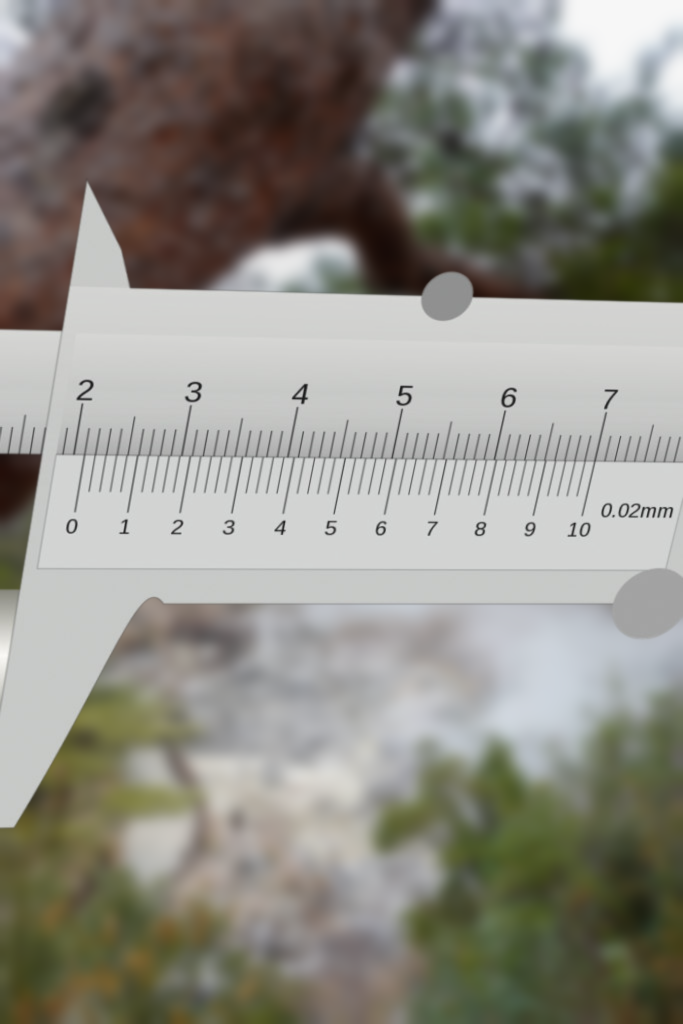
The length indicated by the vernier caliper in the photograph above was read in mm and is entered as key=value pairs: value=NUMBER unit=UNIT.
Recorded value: value=21.0 unit=mm
